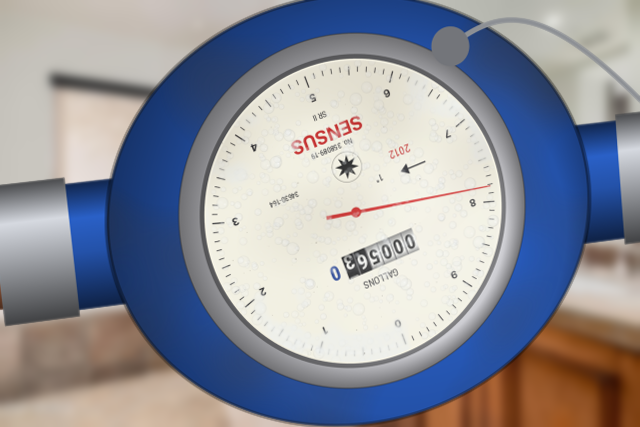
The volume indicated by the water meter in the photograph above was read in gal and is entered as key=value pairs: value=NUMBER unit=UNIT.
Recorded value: value=5627.8 unit=gal
